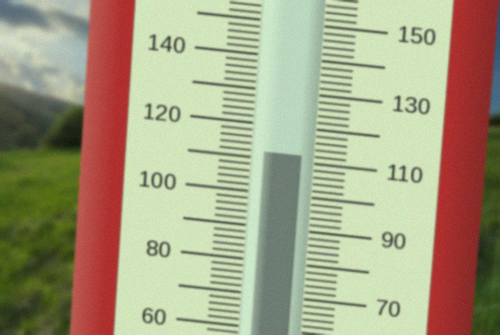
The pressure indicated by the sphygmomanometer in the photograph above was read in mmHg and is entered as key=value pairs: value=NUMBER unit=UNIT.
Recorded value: value=112 unit=mmHg
